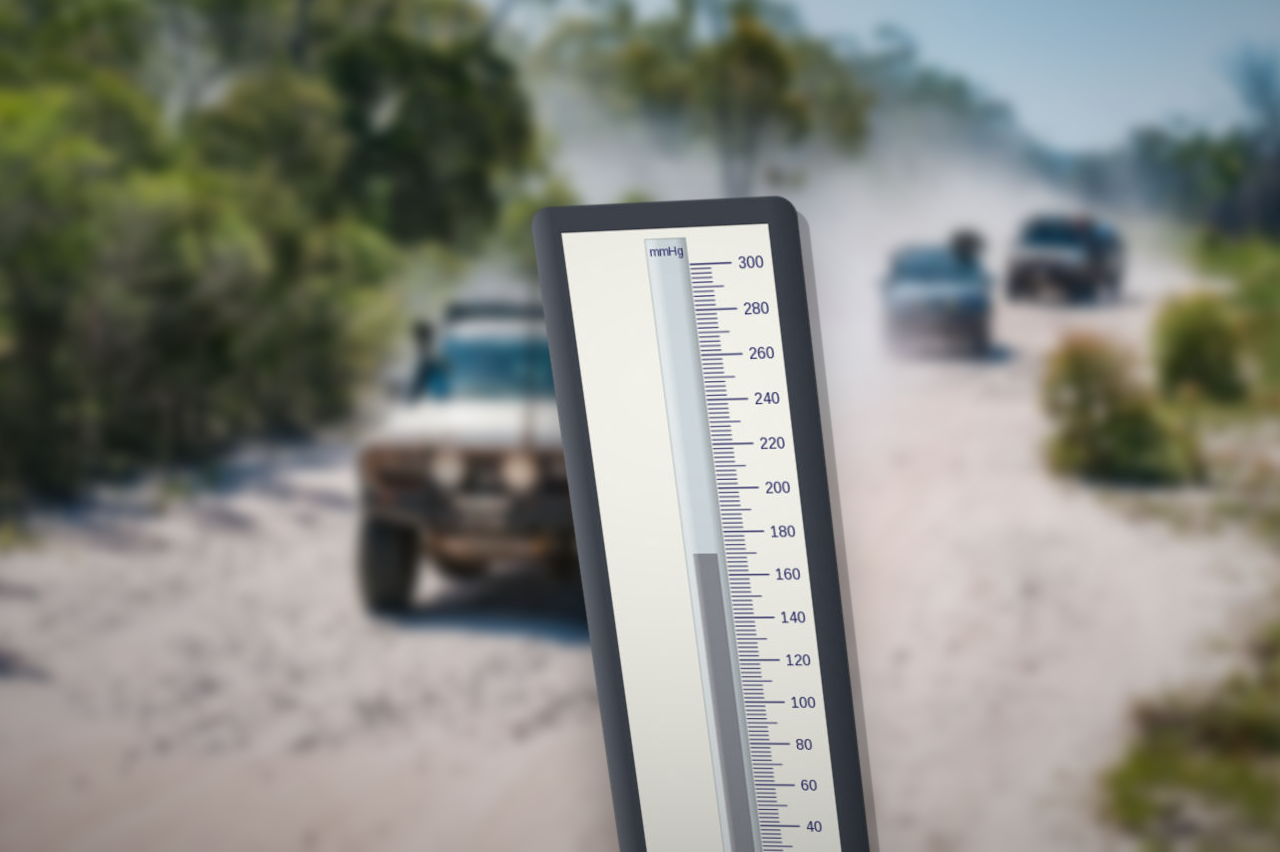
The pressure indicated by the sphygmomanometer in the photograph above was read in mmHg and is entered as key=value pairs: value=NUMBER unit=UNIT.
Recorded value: value=170 unit=mmHg
